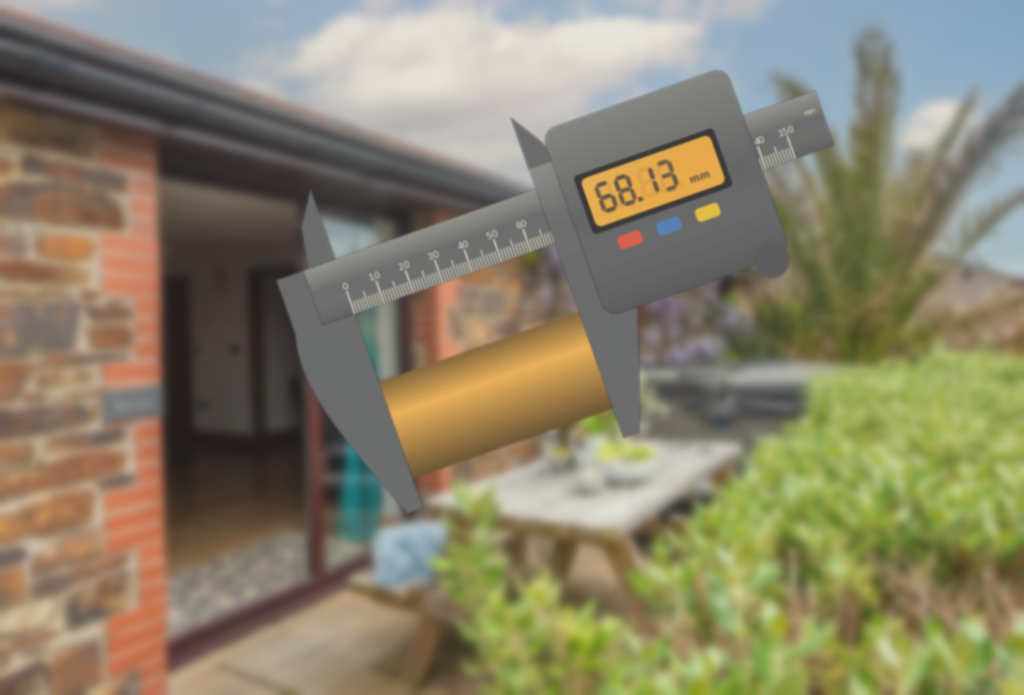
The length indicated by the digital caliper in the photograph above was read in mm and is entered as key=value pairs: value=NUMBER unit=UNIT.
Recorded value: value=68.13 unit=mm
